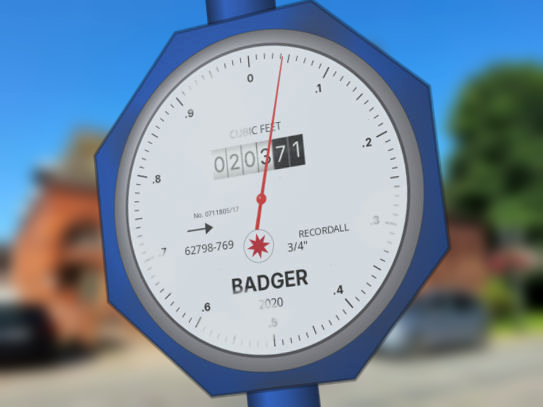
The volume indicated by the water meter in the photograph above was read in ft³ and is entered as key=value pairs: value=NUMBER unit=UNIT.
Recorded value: value=20371.04 unit=ft³
